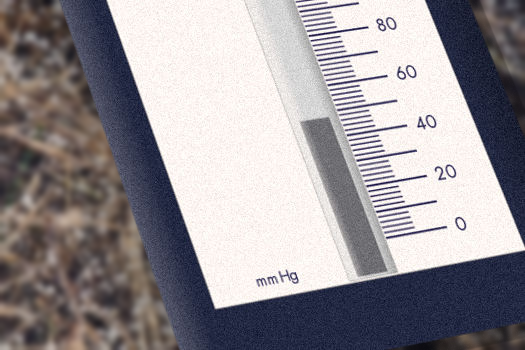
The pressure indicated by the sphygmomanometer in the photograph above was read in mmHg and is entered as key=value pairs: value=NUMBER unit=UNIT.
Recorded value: value=48 unit=mmHg
